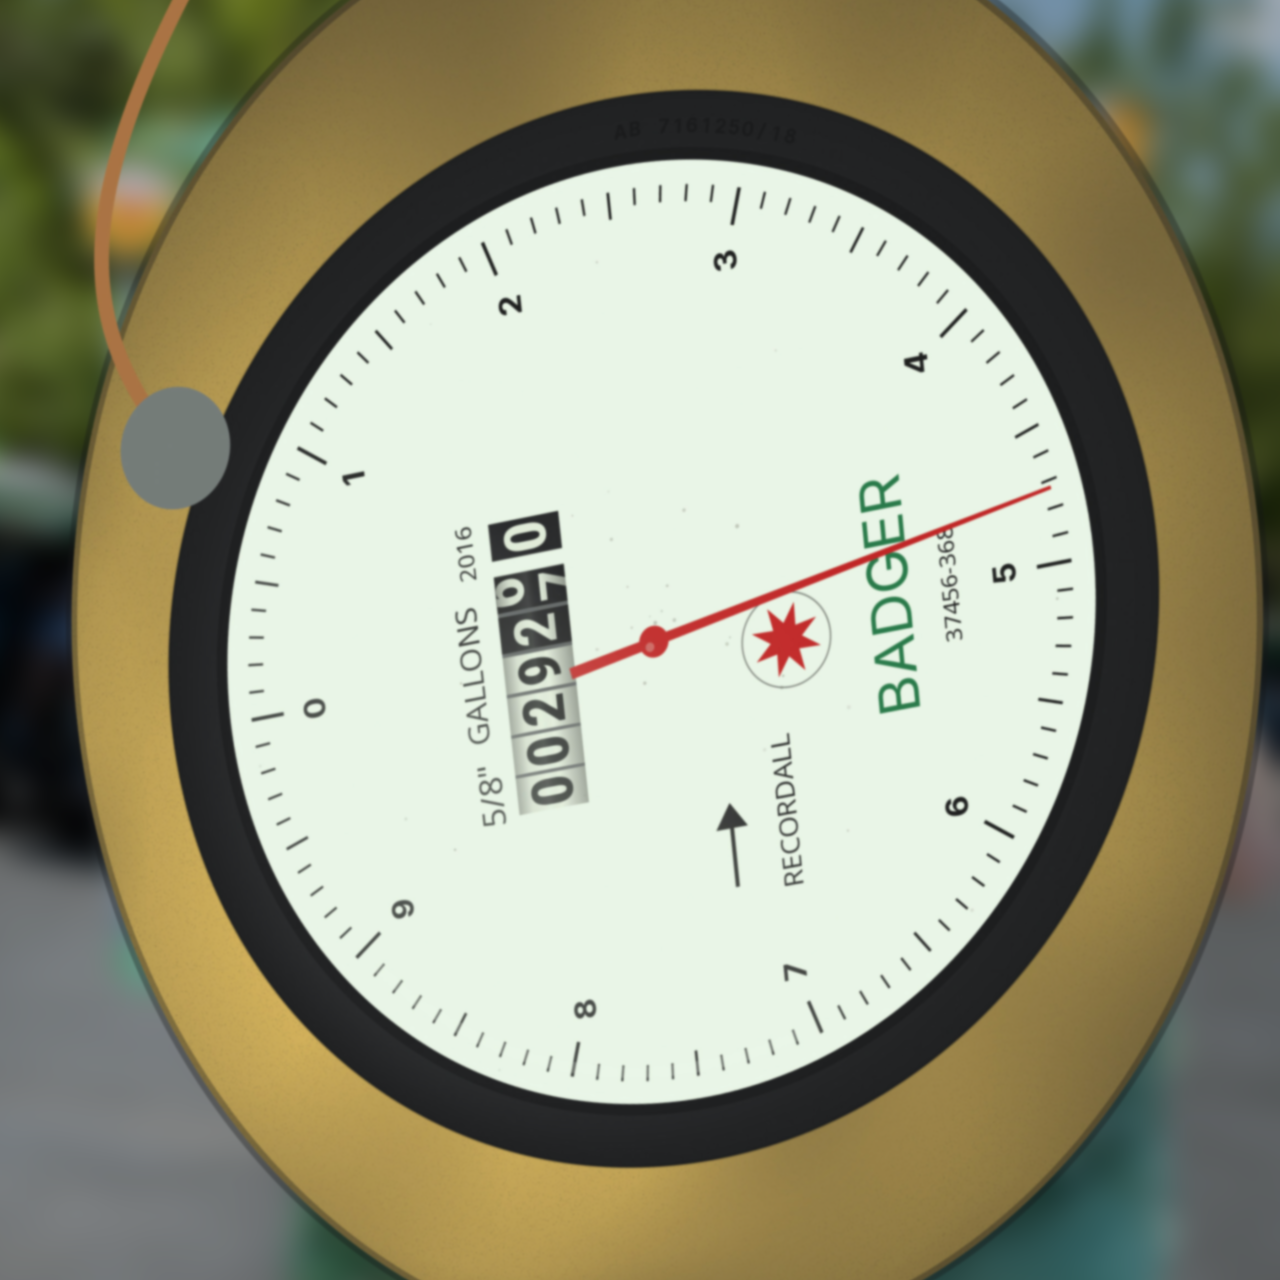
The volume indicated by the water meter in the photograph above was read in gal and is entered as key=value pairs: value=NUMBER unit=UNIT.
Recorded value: value=29264.7 unit=gal
